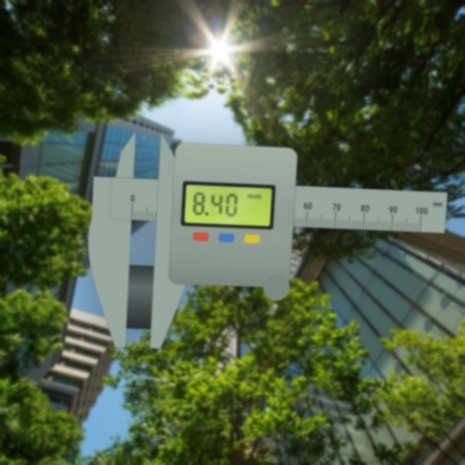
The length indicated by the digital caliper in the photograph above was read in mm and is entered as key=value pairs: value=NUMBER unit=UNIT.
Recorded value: value=8.40 unit=mm
